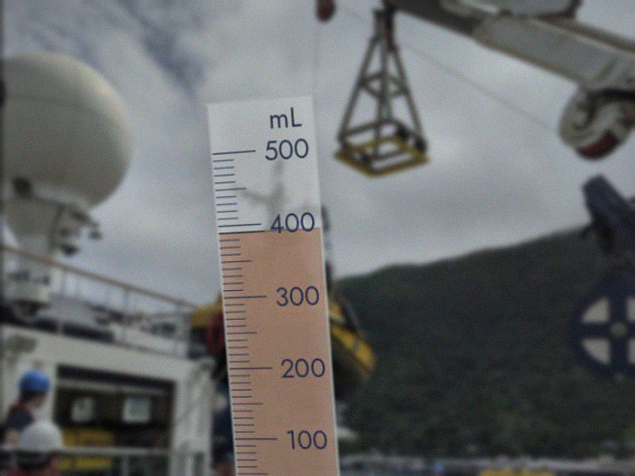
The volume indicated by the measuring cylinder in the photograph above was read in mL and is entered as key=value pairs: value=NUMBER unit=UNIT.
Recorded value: value=390 unit=mL
